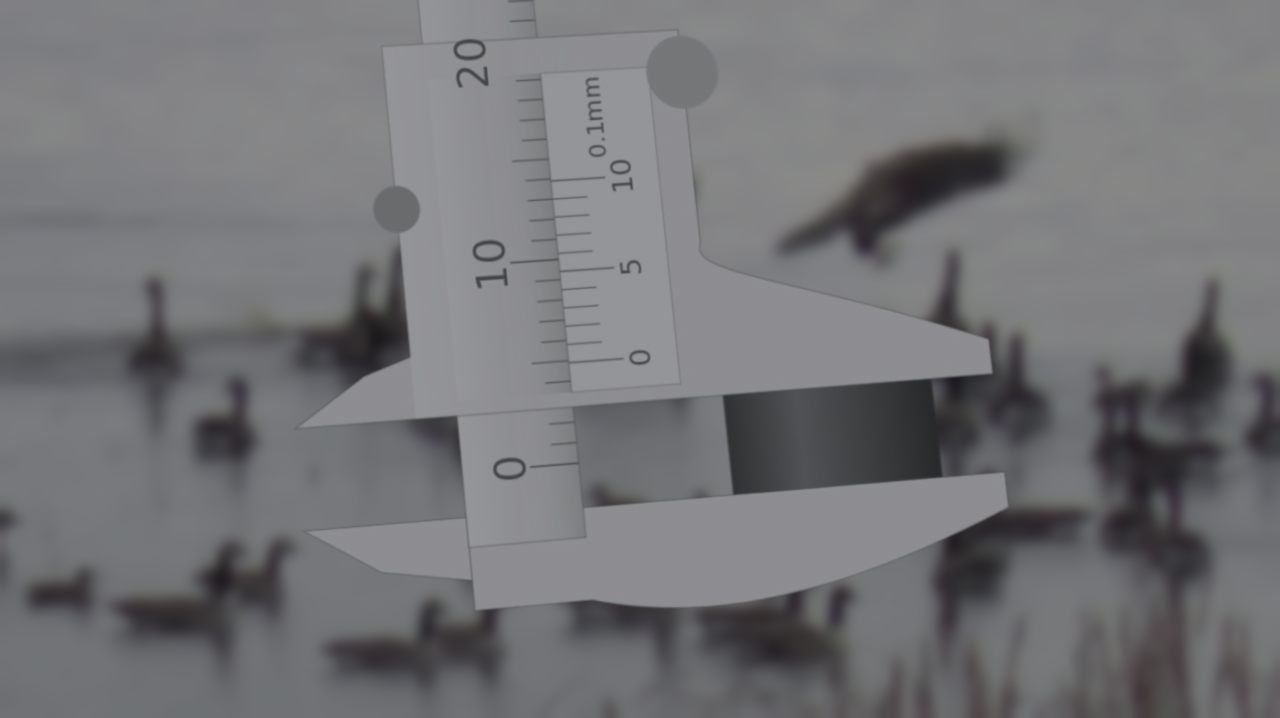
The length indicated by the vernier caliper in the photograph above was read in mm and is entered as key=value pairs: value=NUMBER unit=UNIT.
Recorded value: value=4.9 unit=mm
